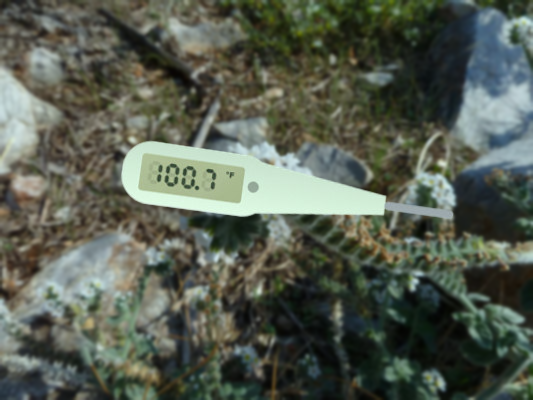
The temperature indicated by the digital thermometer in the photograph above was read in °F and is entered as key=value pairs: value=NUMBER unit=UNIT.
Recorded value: value=100.7 unit=°F
